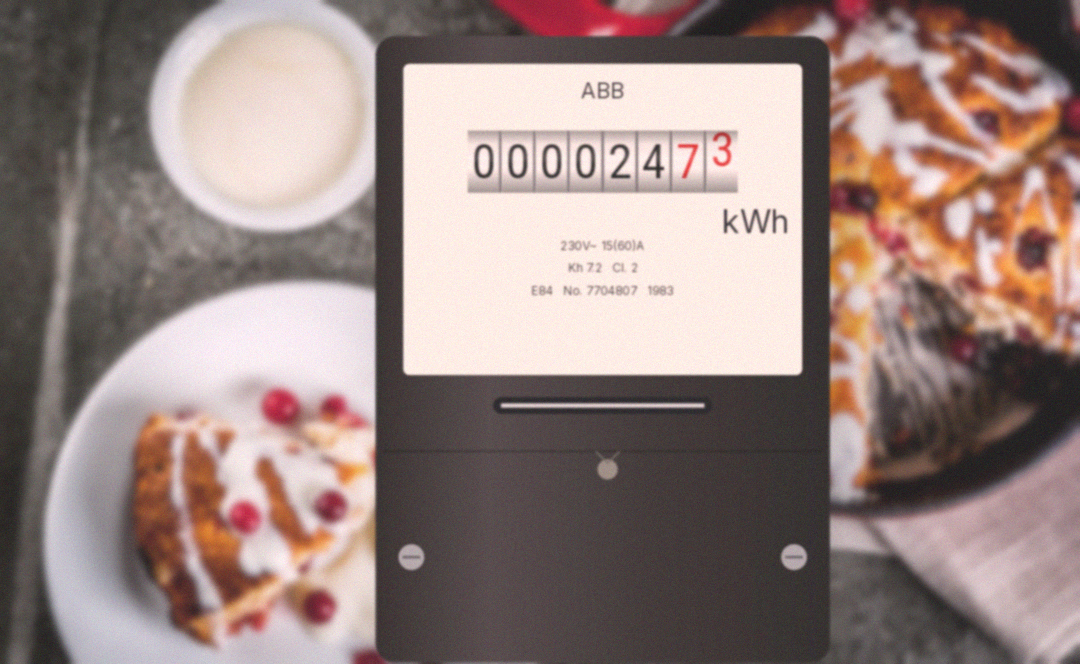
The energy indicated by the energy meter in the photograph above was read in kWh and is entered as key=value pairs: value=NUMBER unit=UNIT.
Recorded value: value=24.73 unit=kWh
